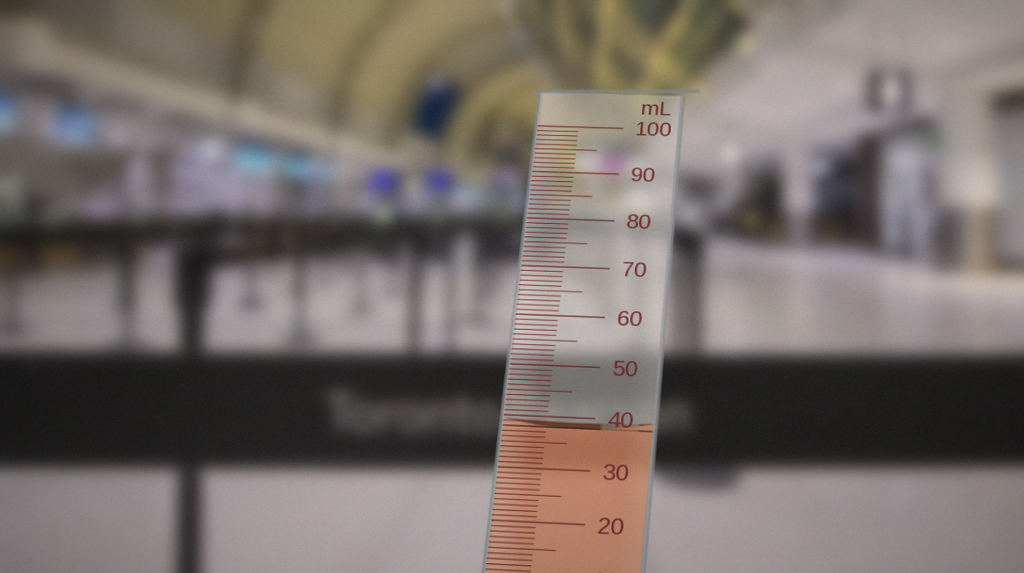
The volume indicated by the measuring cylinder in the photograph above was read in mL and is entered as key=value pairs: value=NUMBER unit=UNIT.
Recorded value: value=38 unit=mL
